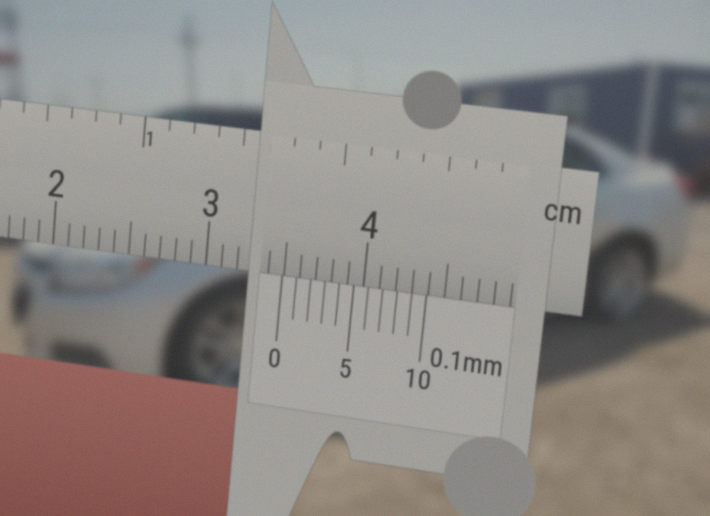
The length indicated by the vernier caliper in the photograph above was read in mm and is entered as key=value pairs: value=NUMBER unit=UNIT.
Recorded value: value=34.9 unit=mm
